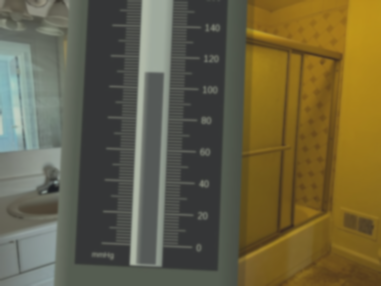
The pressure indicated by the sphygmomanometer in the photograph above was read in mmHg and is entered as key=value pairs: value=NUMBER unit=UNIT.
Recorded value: value=110 unit=mmHg
